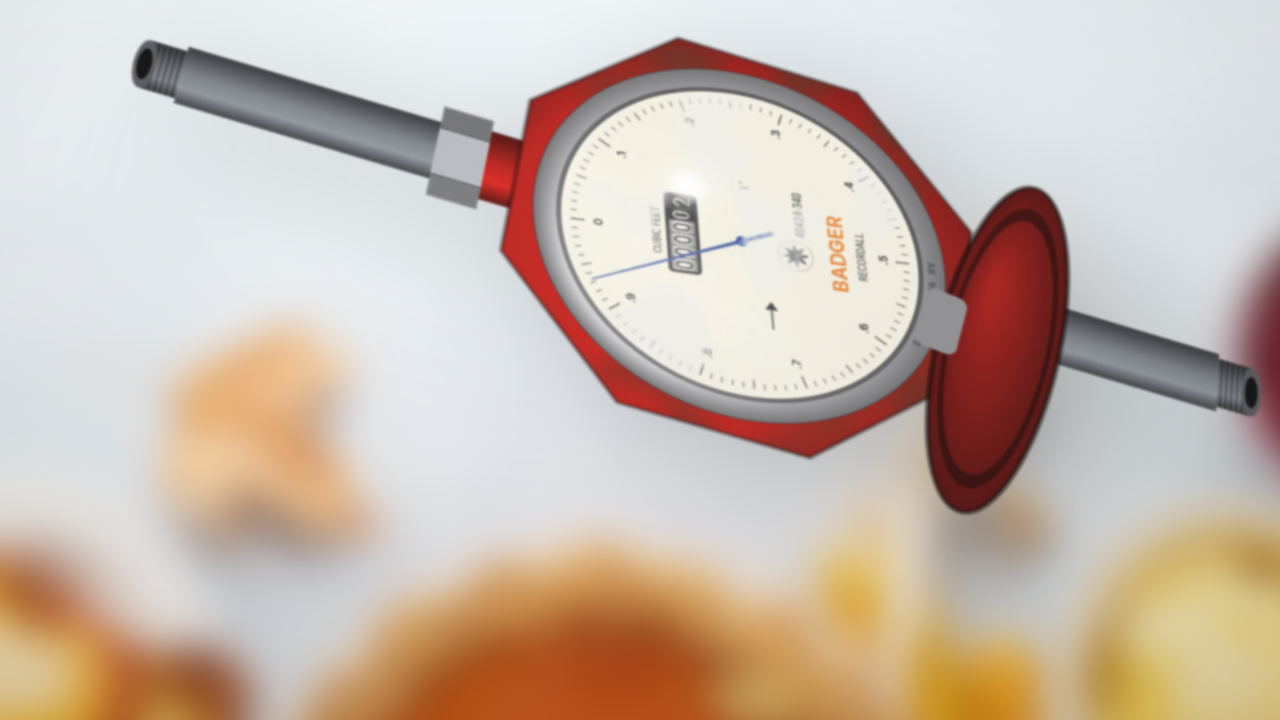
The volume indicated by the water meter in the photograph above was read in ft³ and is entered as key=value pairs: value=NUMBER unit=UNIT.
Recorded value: value=1.93 unit=ft³
